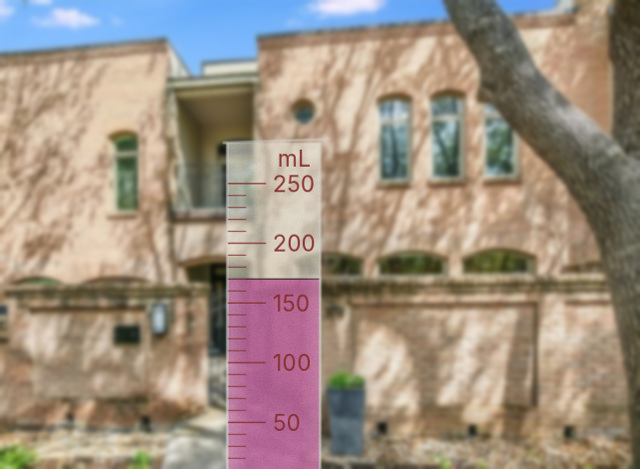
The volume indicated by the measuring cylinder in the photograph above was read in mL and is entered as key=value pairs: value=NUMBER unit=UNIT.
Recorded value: value=170 unit=mL
